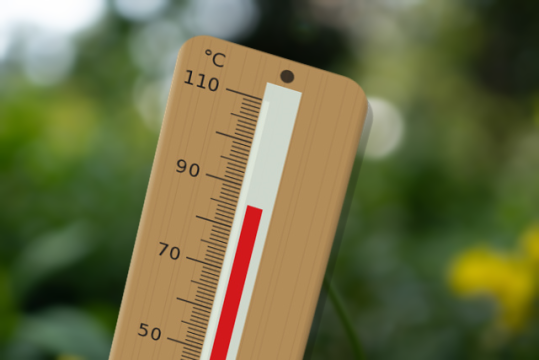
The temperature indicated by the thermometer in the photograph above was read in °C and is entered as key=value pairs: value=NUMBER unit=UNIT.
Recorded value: value=86 unit=°C
